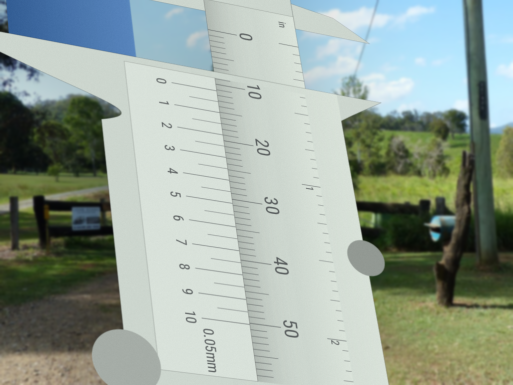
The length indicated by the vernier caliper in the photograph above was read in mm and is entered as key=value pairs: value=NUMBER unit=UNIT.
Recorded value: value=11.2 unit=mm
